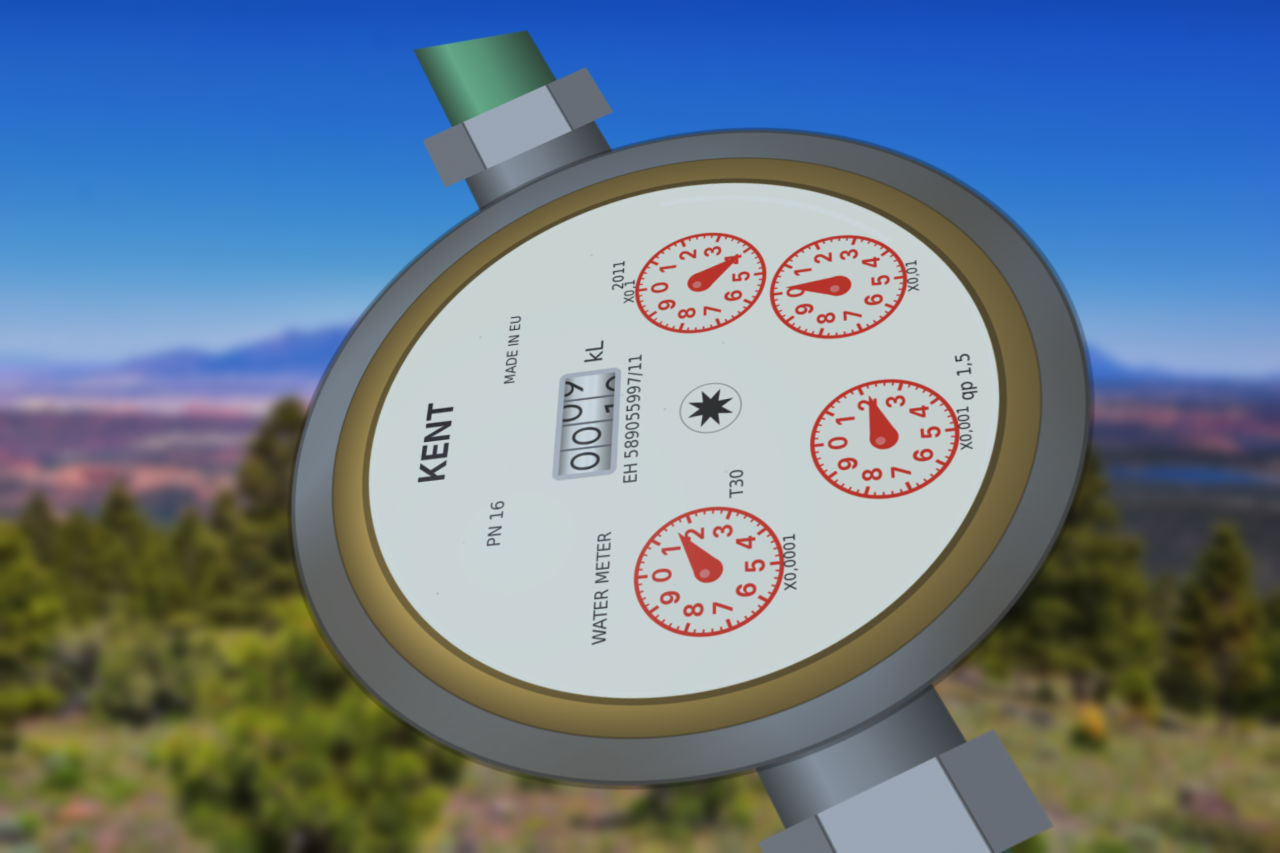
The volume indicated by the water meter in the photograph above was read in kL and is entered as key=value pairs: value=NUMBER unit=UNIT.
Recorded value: value=9.4021 unit=kL
